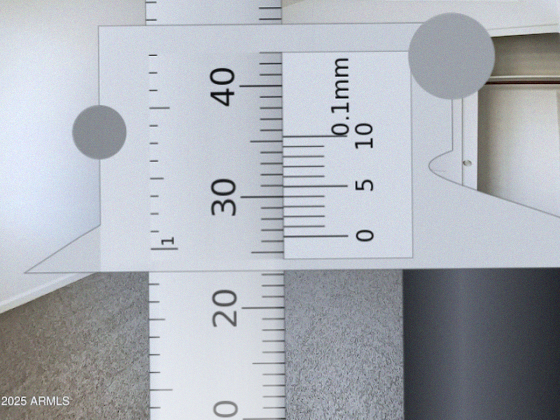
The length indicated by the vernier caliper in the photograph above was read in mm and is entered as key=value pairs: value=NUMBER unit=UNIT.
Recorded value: value=26.4 unit=mm
